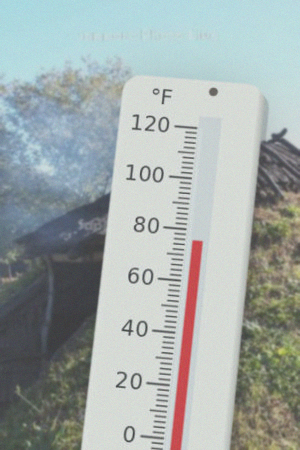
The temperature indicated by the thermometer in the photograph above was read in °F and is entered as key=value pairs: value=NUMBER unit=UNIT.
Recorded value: value=76 unit=°F
